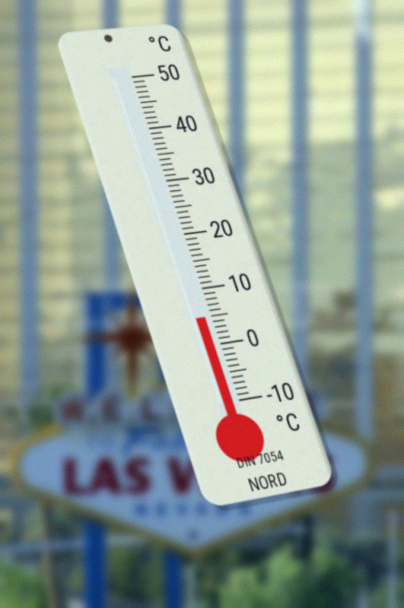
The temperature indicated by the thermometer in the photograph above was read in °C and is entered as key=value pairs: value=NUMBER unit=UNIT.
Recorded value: value=5 unit=°C
